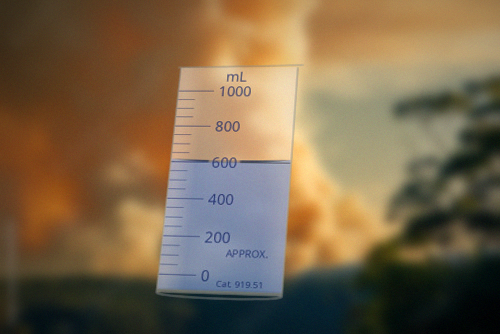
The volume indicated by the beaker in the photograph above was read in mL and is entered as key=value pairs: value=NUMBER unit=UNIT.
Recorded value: value=600 unit=mL
